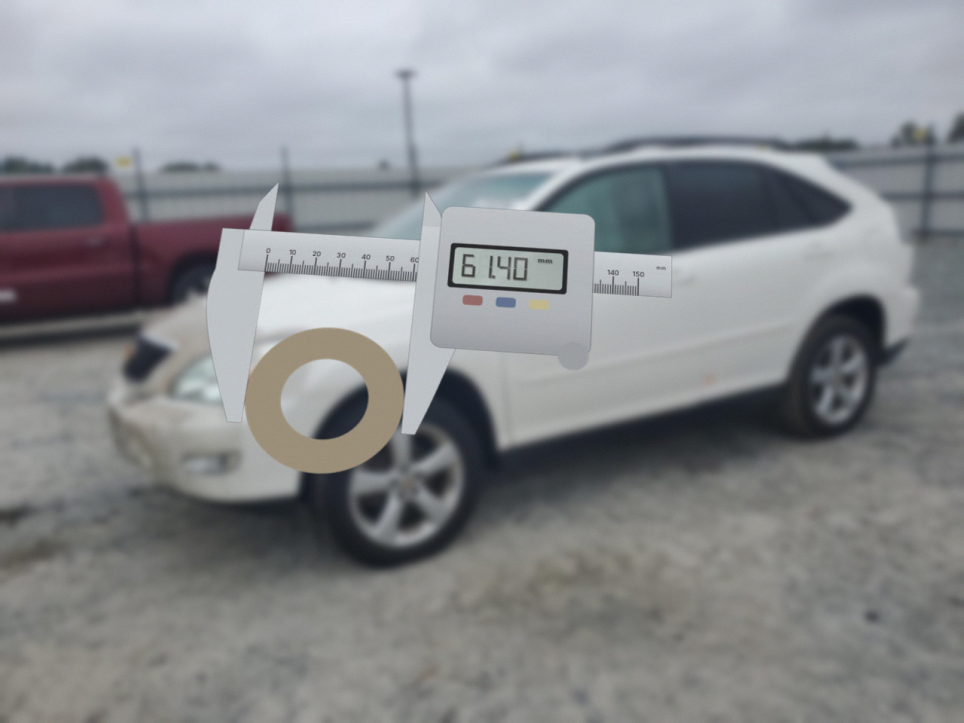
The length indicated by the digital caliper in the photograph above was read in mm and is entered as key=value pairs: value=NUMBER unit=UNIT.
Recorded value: value=61.40 unit=mm
